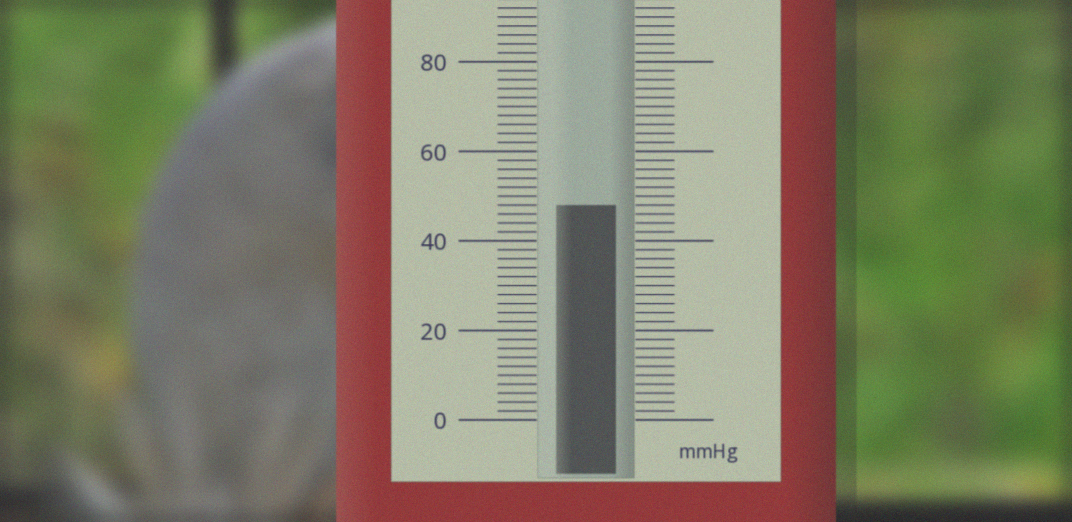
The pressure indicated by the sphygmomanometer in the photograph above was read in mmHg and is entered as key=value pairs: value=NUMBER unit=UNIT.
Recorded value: value=48 unit=mmHg
